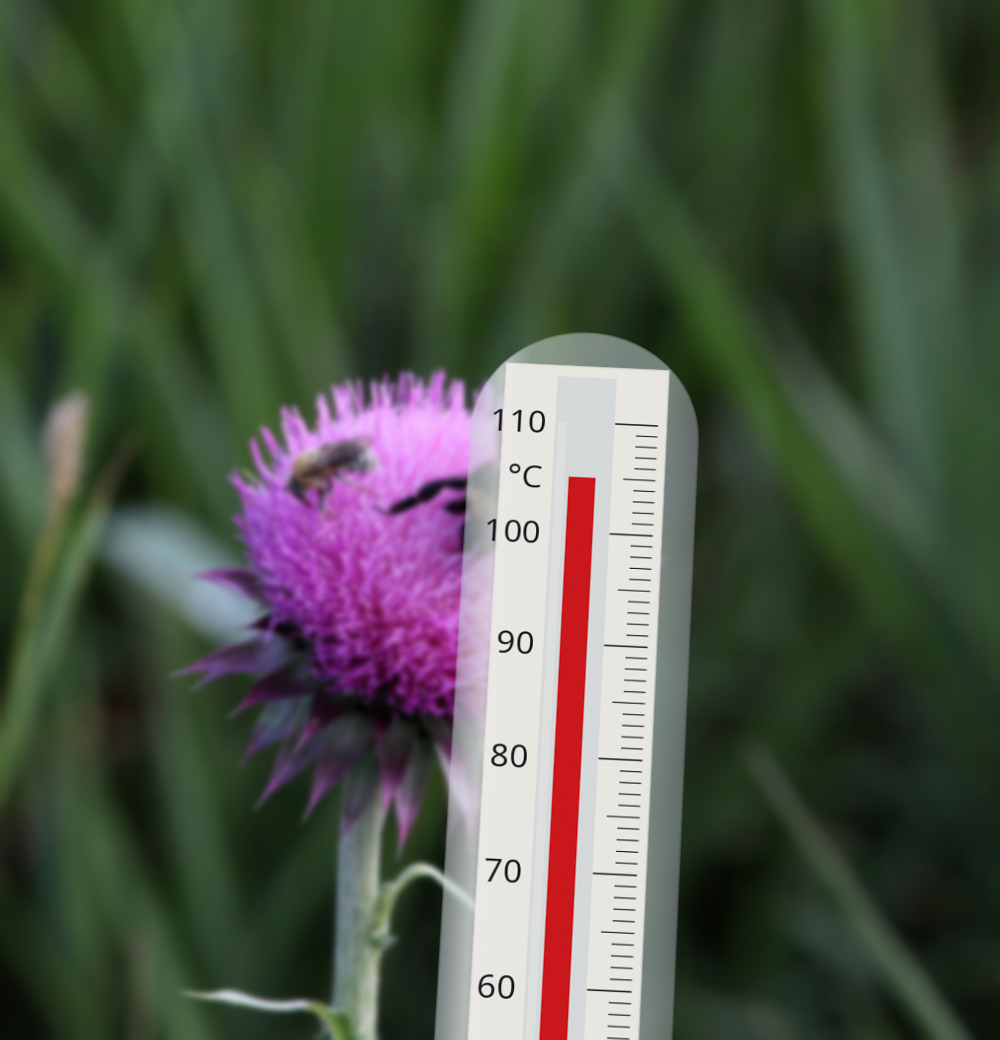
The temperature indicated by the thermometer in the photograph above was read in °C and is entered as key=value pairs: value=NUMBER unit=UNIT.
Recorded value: value=105 unit=°C
